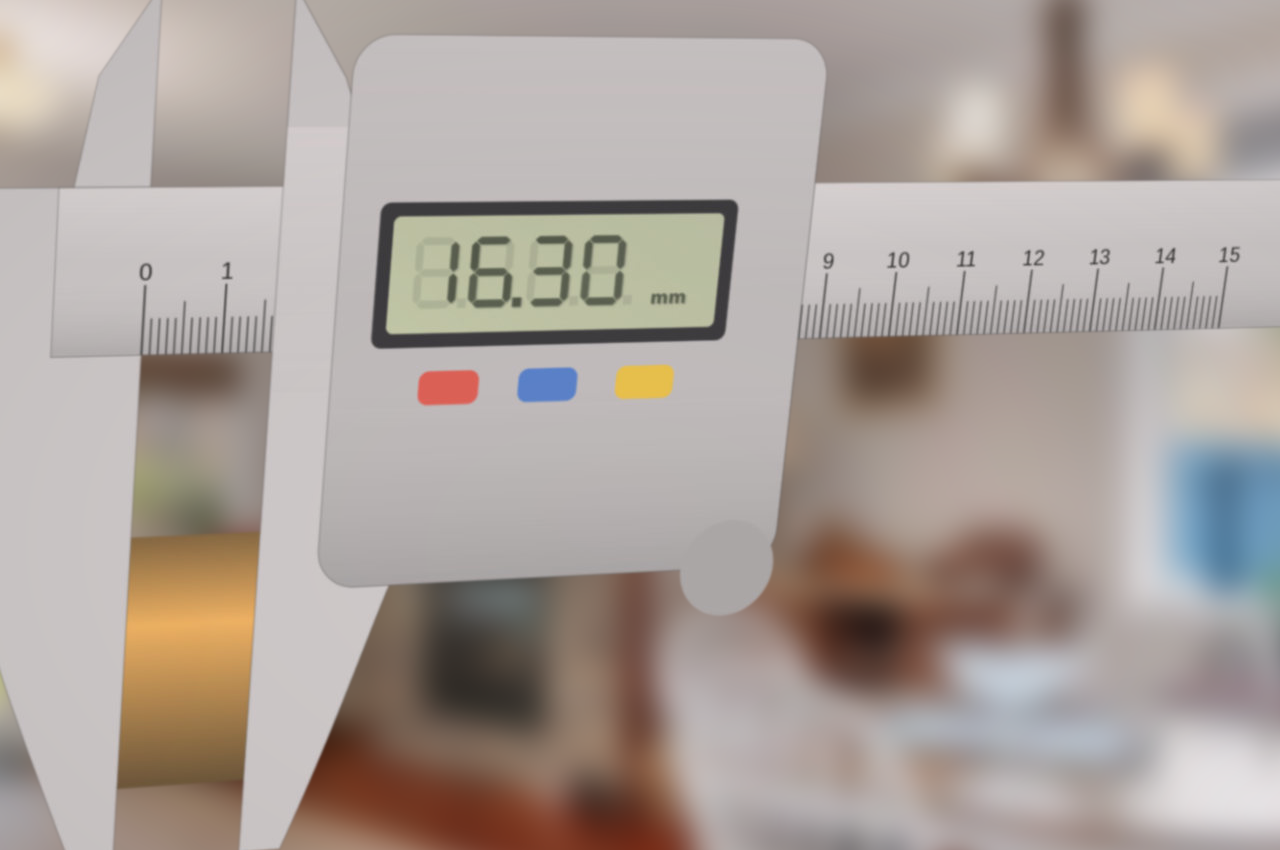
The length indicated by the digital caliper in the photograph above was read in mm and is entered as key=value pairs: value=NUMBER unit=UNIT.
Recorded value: value=16.30 unit=mm
